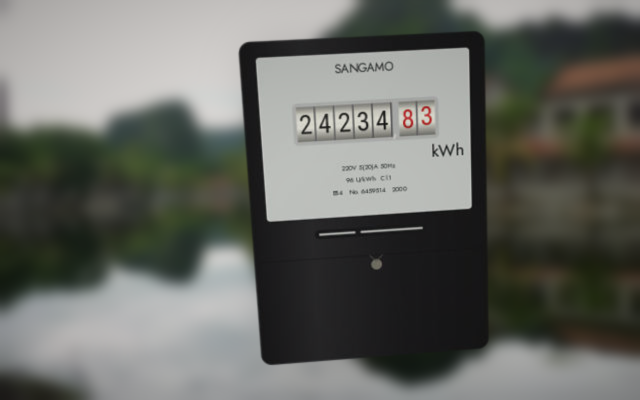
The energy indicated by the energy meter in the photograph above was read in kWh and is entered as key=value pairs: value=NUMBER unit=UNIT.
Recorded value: value=24234.83 unit=kWh
